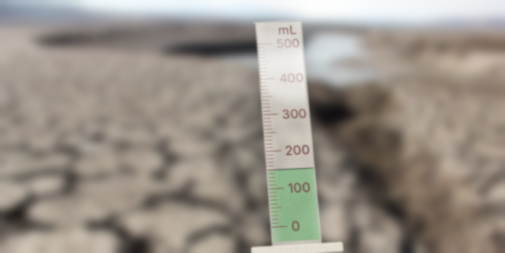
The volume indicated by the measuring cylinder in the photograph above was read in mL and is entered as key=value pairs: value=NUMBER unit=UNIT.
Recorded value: value=150 unit=mL
